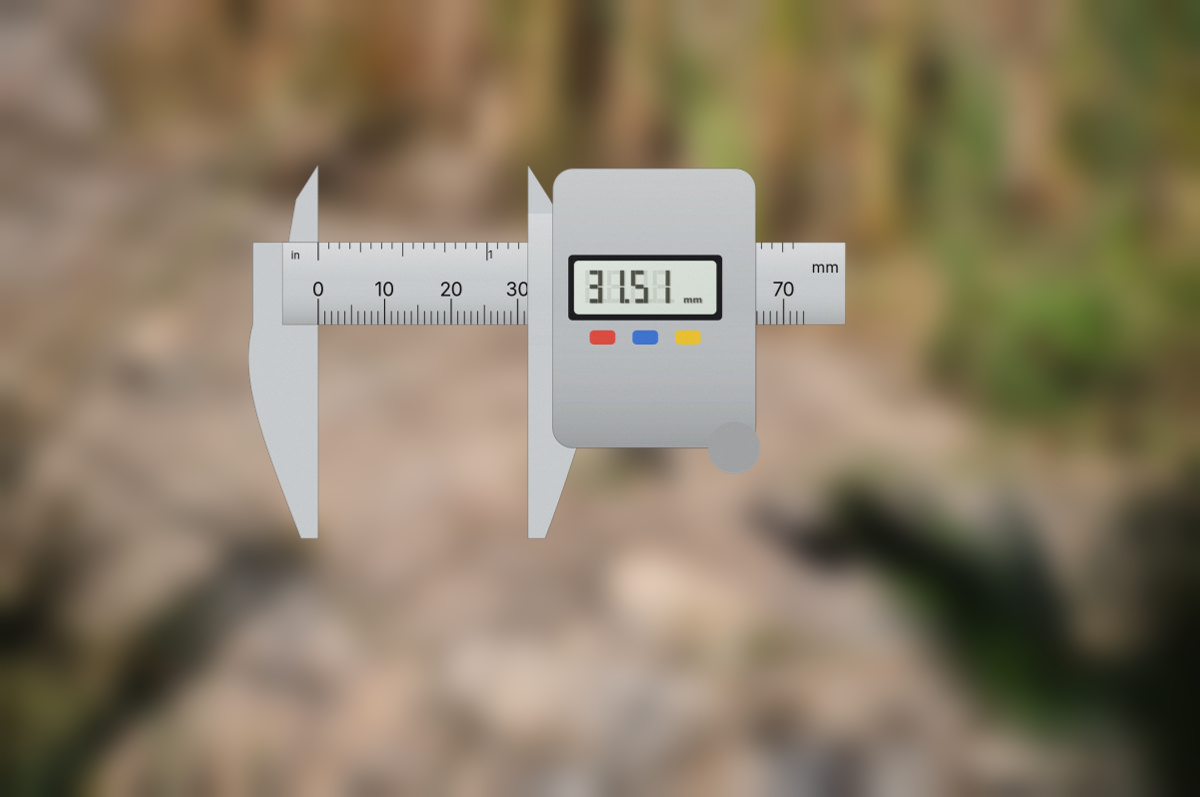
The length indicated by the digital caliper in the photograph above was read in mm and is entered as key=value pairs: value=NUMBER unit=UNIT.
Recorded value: value=31.51 unit=mm
